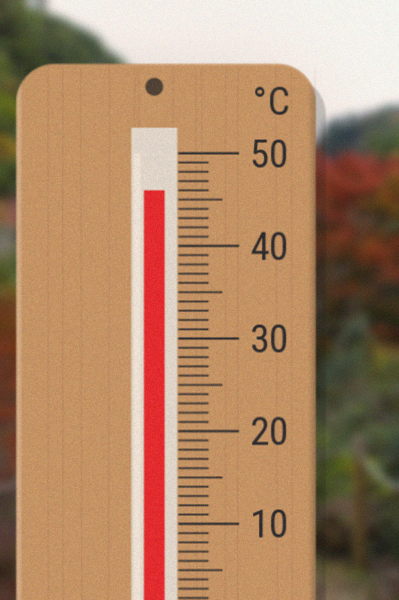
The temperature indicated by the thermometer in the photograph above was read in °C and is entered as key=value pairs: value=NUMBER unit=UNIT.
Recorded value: value=46 unit=°C
